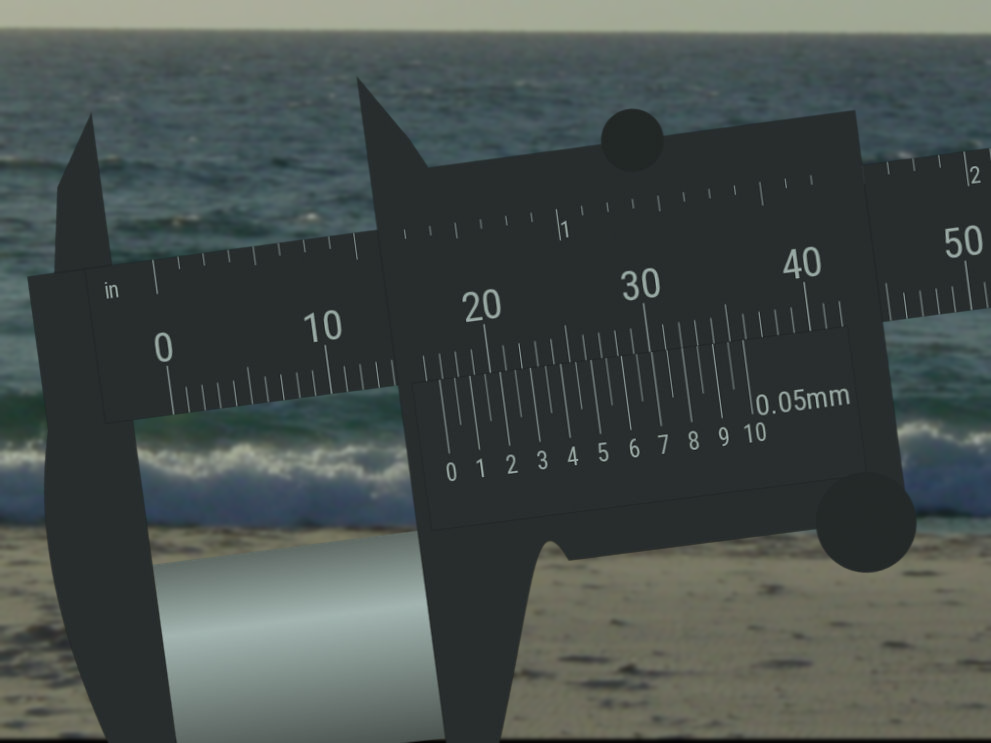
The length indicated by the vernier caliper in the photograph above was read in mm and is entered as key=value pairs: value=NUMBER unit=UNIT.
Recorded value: value=16.8 unit=mm
